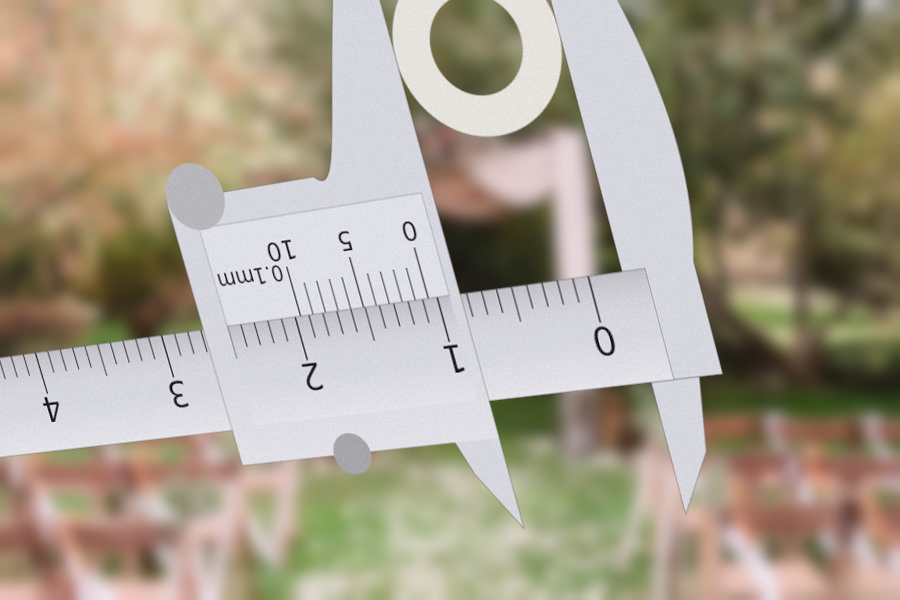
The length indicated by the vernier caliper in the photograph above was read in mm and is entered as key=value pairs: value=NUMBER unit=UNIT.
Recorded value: value=10.6 unit=mm
